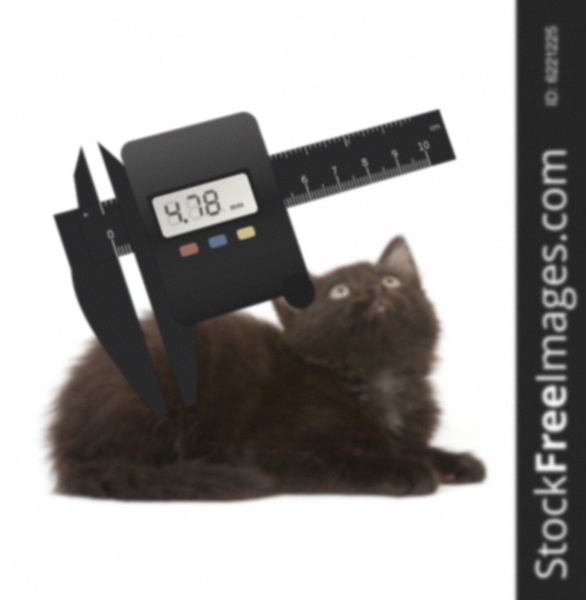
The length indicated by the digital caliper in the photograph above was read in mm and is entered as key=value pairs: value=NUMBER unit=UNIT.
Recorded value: value=4.78 unit=mm
